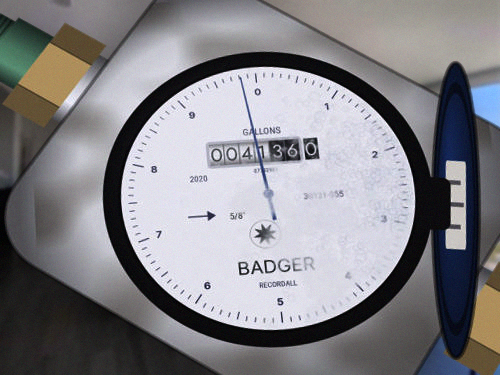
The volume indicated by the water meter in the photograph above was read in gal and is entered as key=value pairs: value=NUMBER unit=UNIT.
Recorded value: value=41359.8 unit=gal
